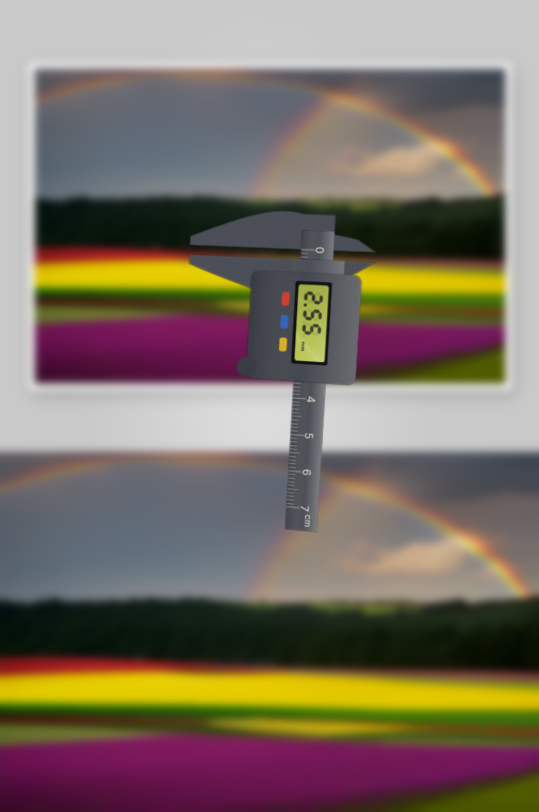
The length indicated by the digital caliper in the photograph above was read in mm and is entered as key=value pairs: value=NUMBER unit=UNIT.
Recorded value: value=2.55 unit=mm
